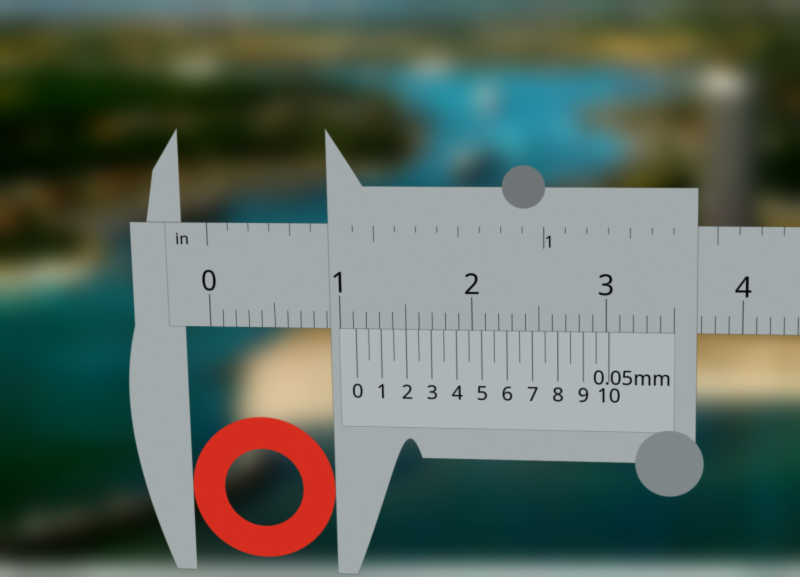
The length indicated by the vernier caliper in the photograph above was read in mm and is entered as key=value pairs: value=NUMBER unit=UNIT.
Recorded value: value=11.2 unit=mm
